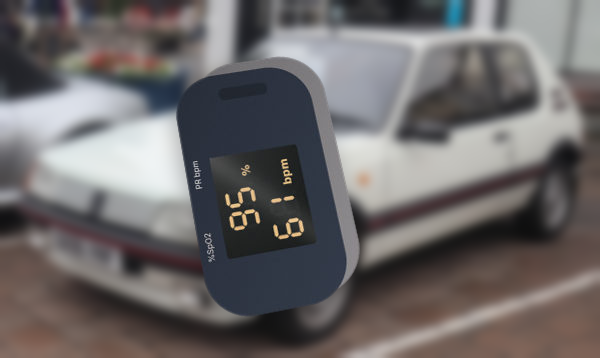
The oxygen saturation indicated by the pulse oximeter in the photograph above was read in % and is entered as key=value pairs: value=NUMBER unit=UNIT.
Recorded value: value=95 unit=%
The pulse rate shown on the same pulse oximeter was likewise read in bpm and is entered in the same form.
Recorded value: value=61 unit=bpm
